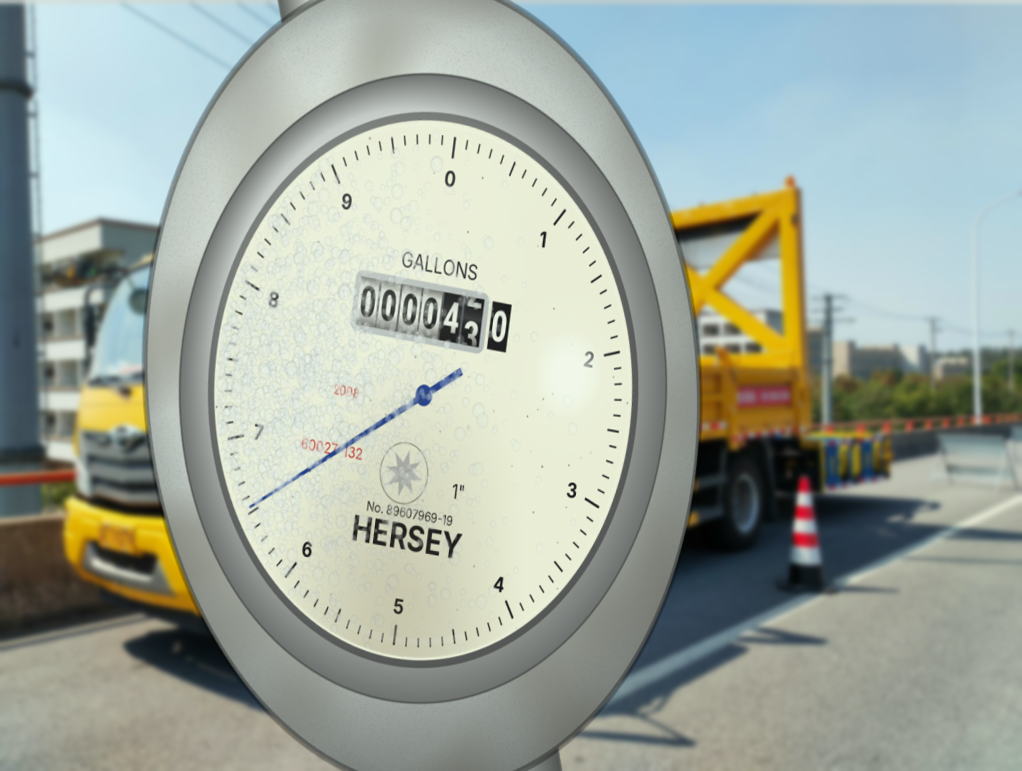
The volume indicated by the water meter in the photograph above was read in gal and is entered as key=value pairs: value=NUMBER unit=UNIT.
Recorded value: value=426.5 unit=gal
